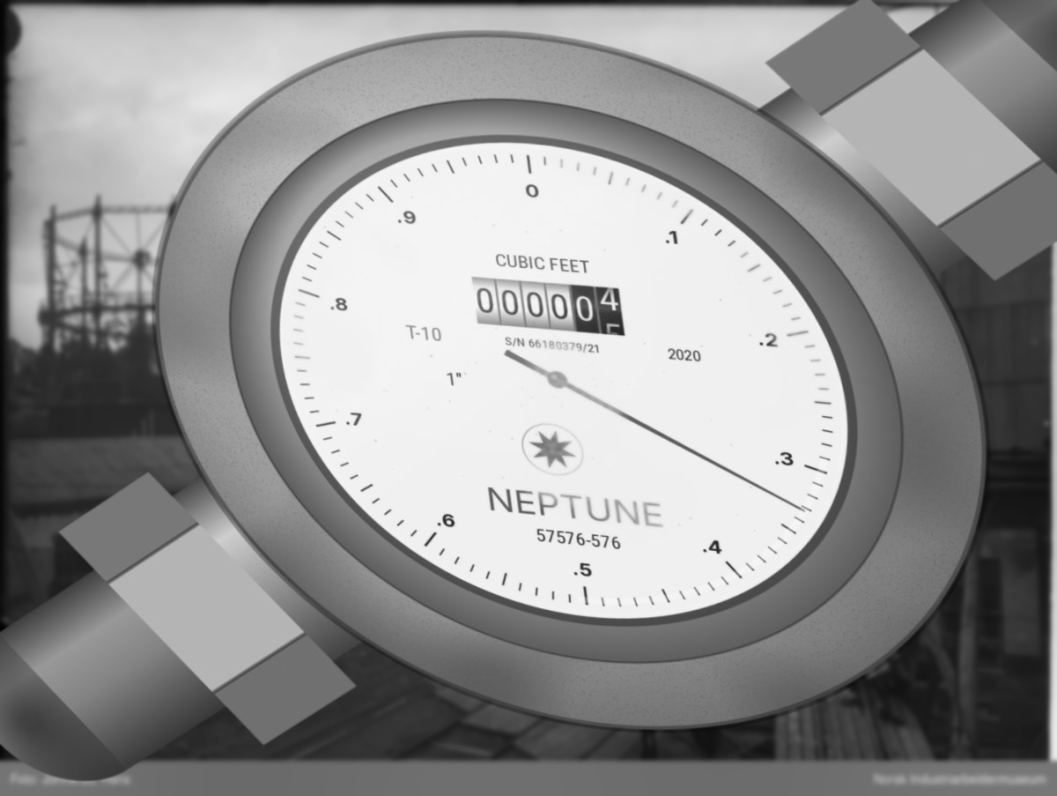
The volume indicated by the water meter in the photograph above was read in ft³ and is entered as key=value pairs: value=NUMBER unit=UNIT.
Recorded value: value=4.33 unit=ft³
